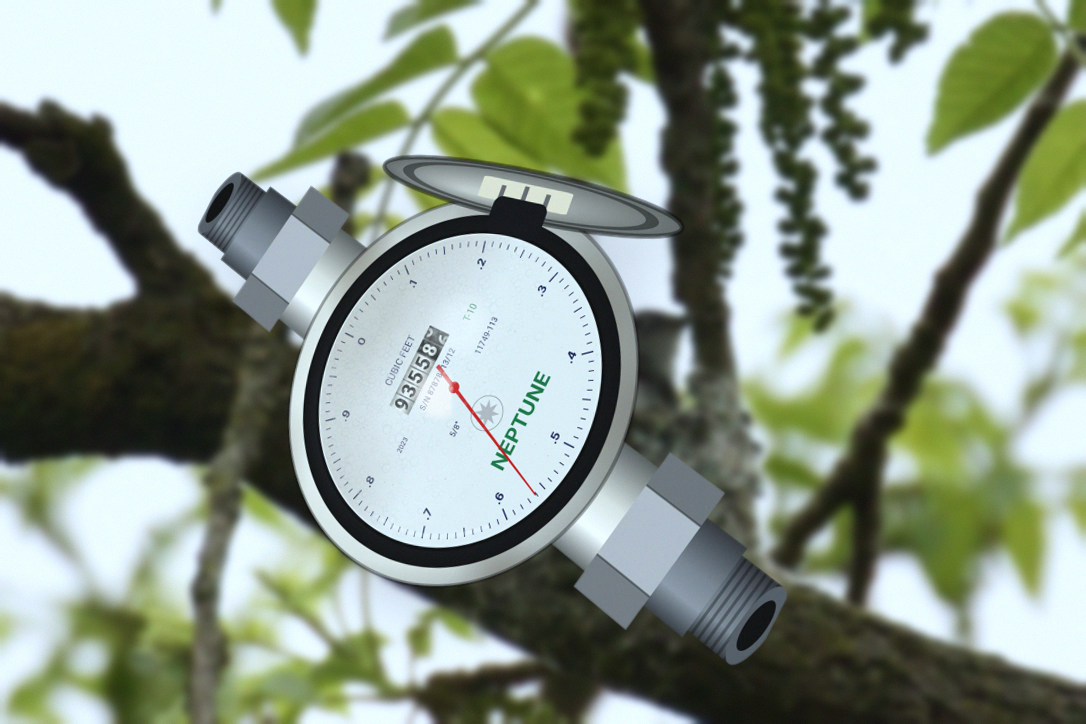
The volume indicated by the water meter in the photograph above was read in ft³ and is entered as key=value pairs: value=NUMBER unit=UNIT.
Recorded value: value=935585.56 unit=ft³
